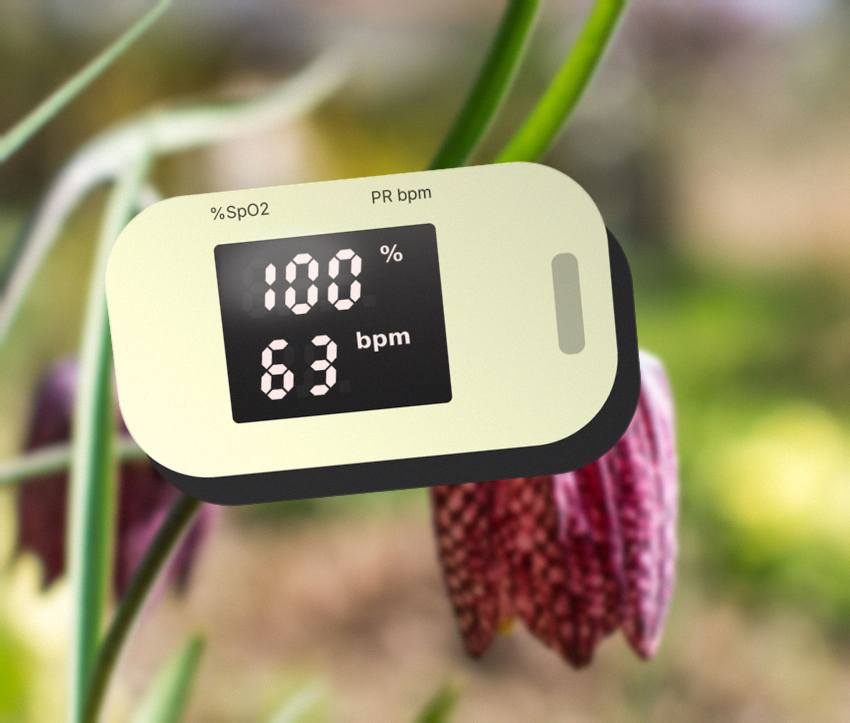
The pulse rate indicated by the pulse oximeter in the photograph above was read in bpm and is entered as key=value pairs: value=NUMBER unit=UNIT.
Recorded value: value=63 unit=bpm
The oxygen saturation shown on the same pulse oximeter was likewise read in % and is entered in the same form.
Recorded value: value=100 unit=%
